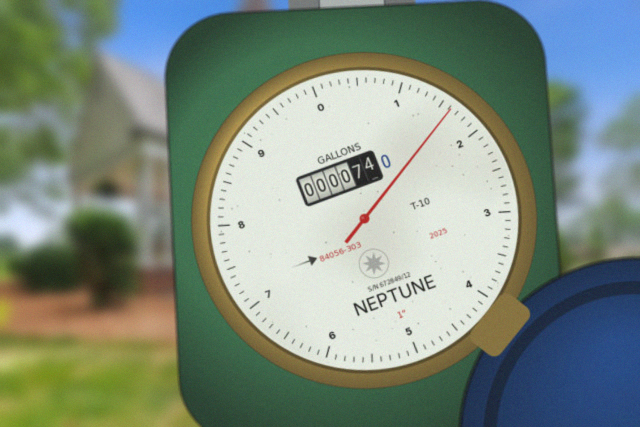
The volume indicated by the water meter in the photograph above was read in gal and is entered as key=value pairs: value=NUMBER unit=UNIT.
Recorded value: value=741.6 unit=gal
